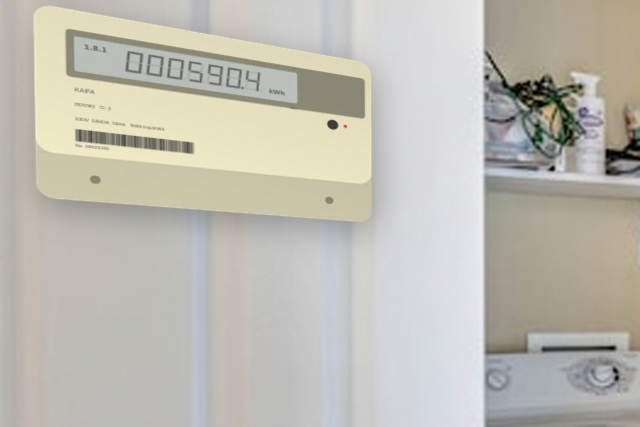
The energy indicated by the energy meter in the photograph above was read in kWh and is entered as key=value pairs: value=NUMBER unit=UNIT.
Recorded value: value=590.4 unit=kWh
